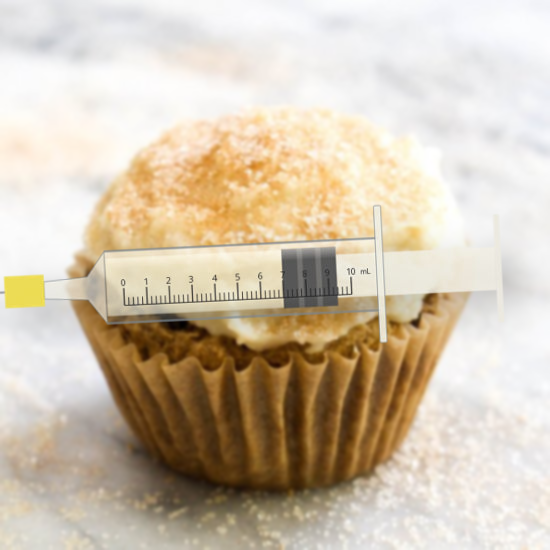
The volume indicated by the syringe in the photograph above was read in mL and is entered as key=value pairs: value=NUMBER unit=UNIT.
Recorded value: value=7 unit=mL
